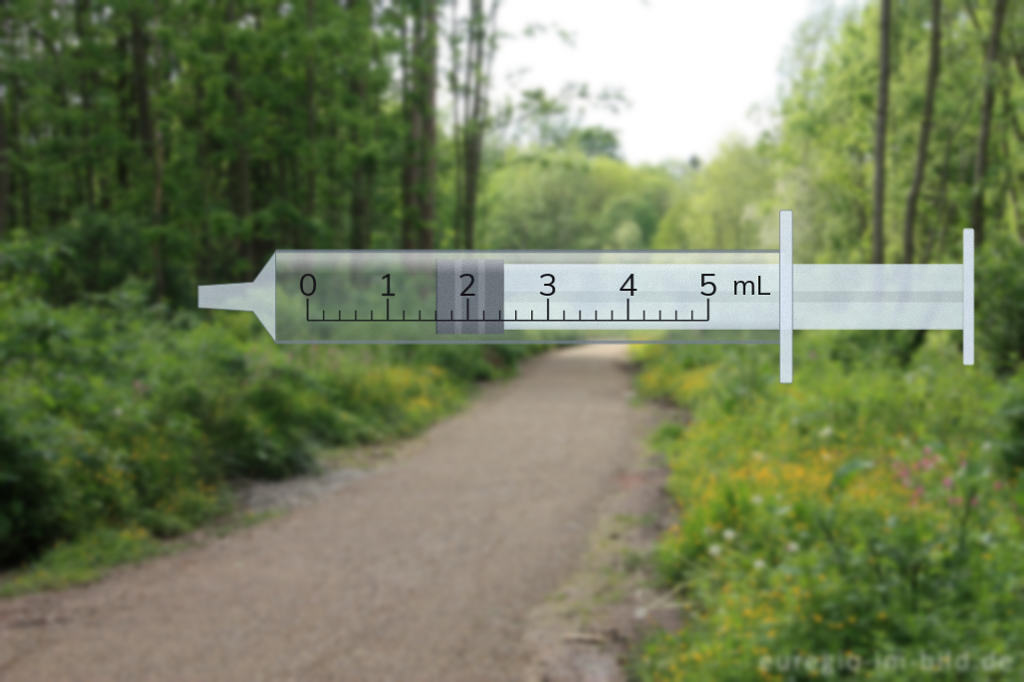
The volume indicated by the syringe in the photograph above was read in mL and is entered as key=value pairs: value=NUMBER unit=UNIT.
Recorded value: value=1.6 unit=mL
